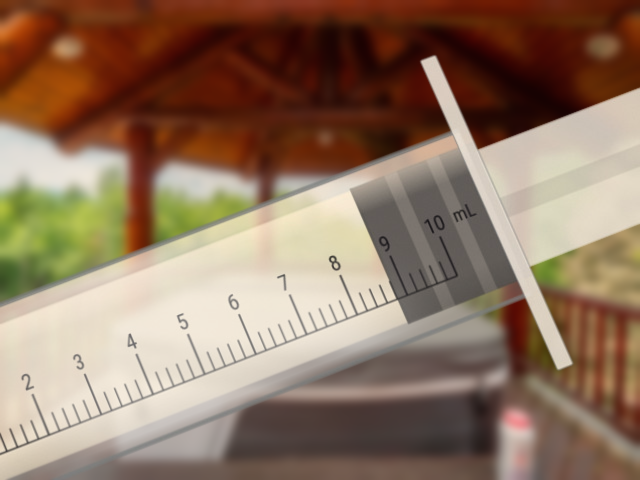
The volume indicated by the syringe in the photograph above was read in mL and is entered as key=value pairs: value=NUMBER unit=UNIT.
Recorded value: value=8.8 unit=mL
